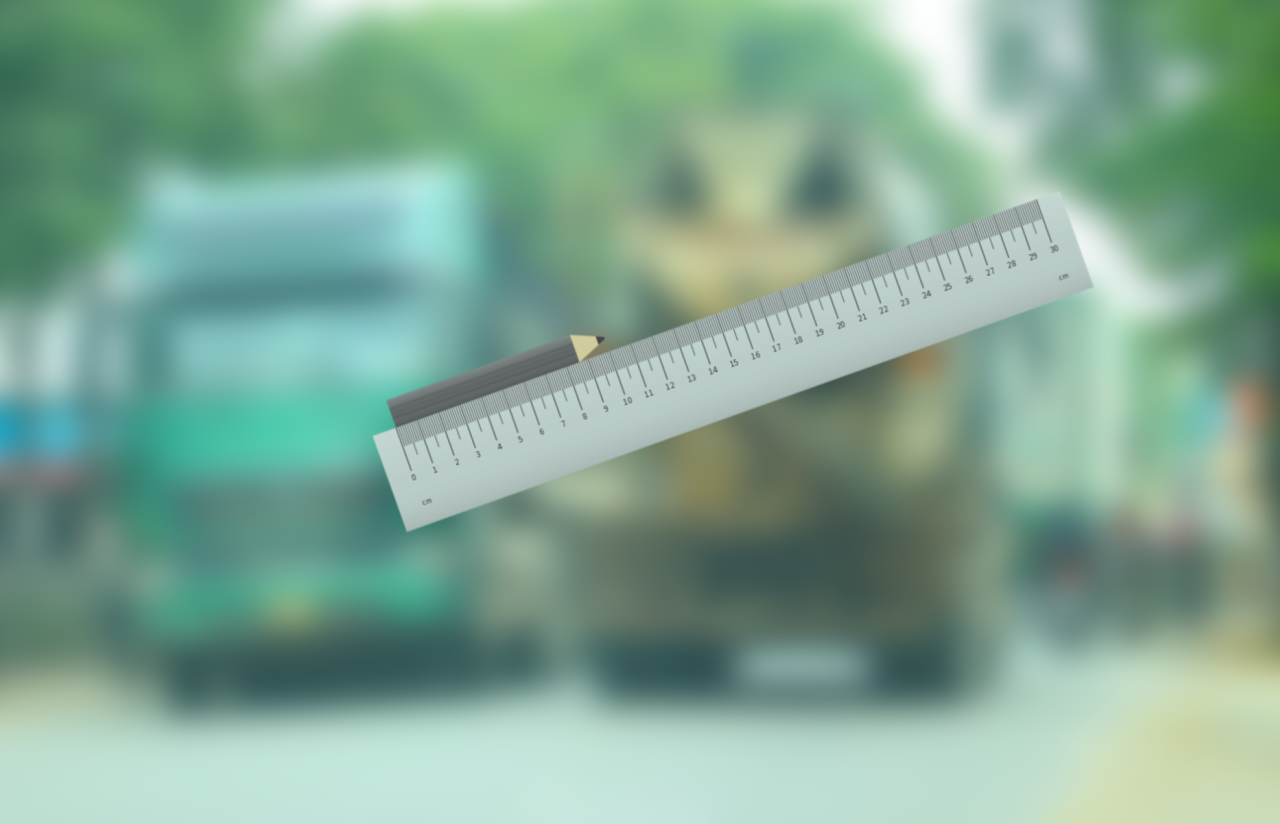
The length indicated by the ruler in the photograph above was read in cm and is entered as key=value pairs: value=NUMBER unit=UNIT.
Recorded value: value=10 unit=cm
